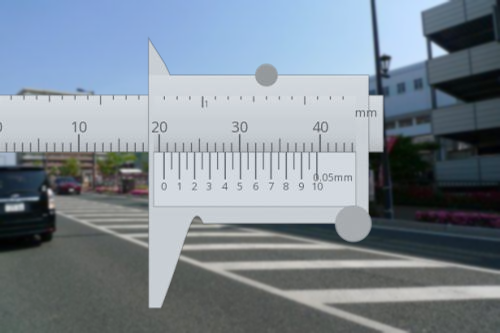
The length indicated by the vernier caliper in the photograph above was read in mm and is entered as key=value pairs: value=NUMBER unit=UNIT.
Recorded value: value=20.6 unit=mm
